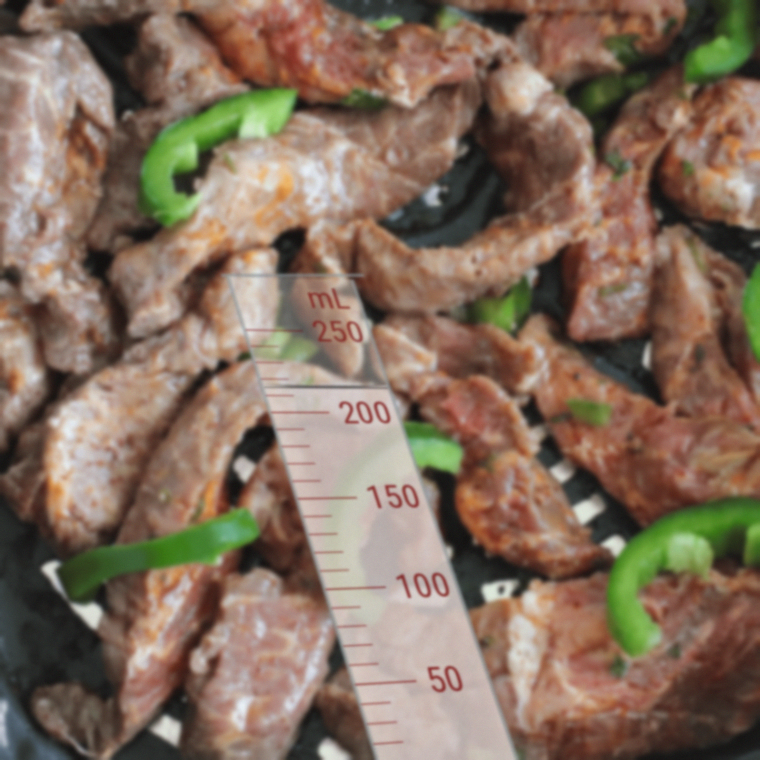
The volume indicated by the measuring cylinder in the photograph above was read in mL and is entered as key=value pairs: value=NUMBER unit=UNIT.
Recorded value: value=215 unit=mL
